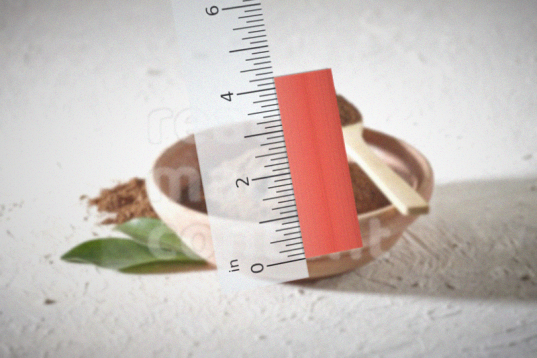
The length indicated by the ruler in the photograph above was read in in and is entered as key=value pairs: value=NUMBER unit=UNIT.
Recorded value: value=4.25 unit=in
